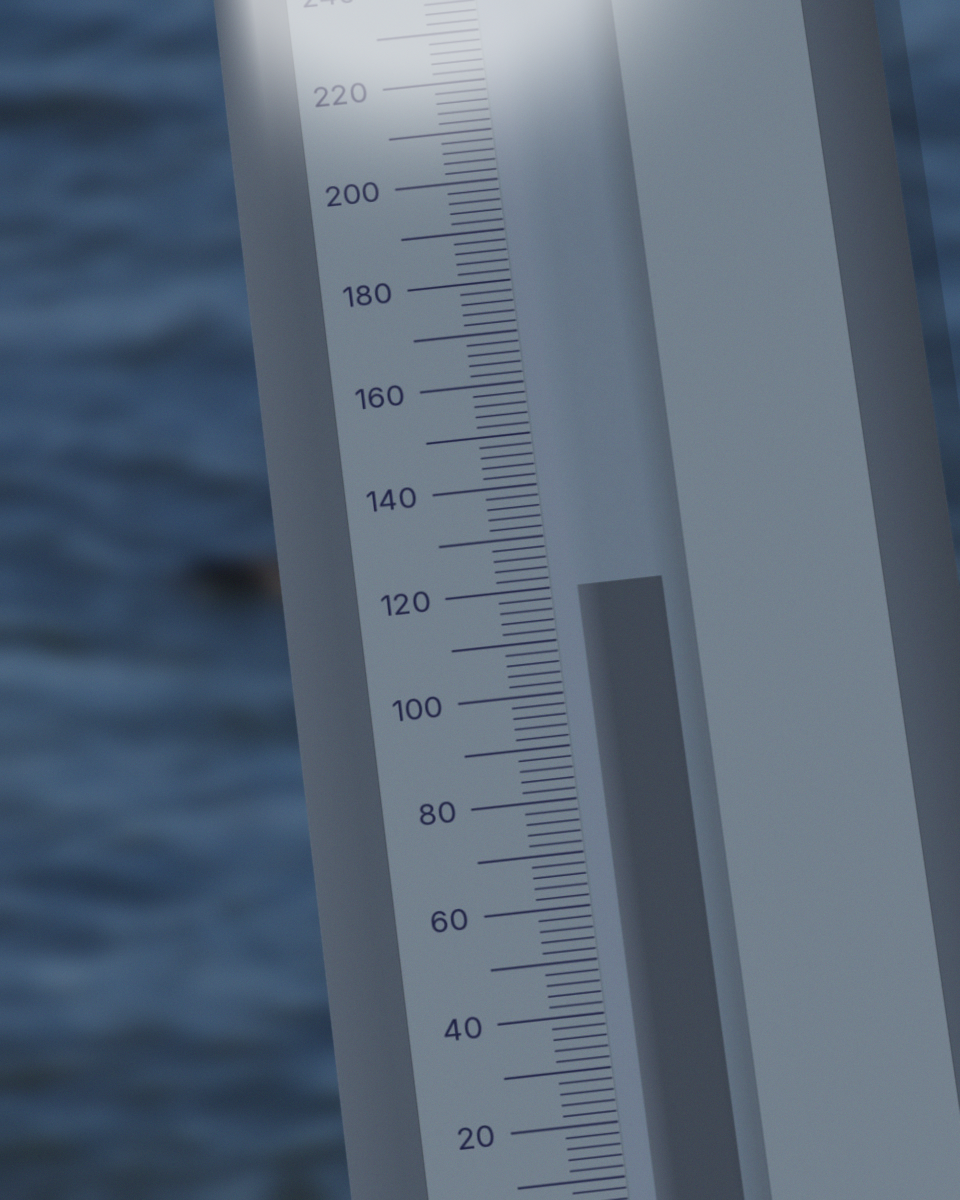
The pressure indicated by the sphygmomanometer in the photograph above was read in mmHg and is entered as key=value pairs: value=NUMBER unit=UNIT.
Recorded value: value=120 unit=mmHg
